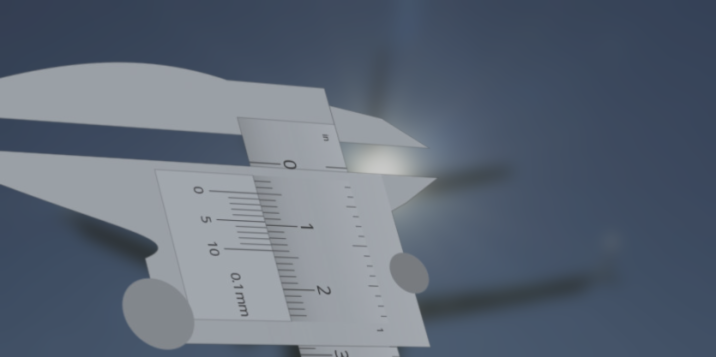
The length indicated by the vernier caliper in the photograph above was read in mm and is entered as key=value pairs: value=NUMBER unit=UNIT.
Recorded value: value=5.0 unit=mm
